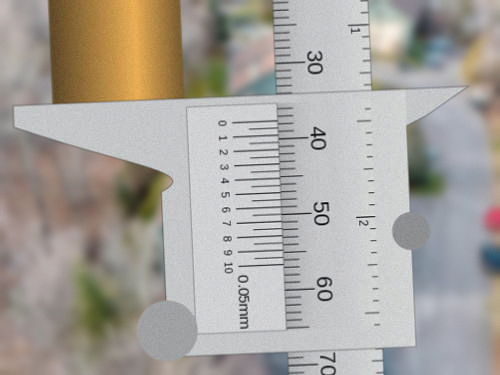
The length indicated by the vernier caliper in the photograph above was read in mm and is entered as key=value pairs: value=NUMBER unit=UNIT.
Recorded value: value=37.6 unit=mm
